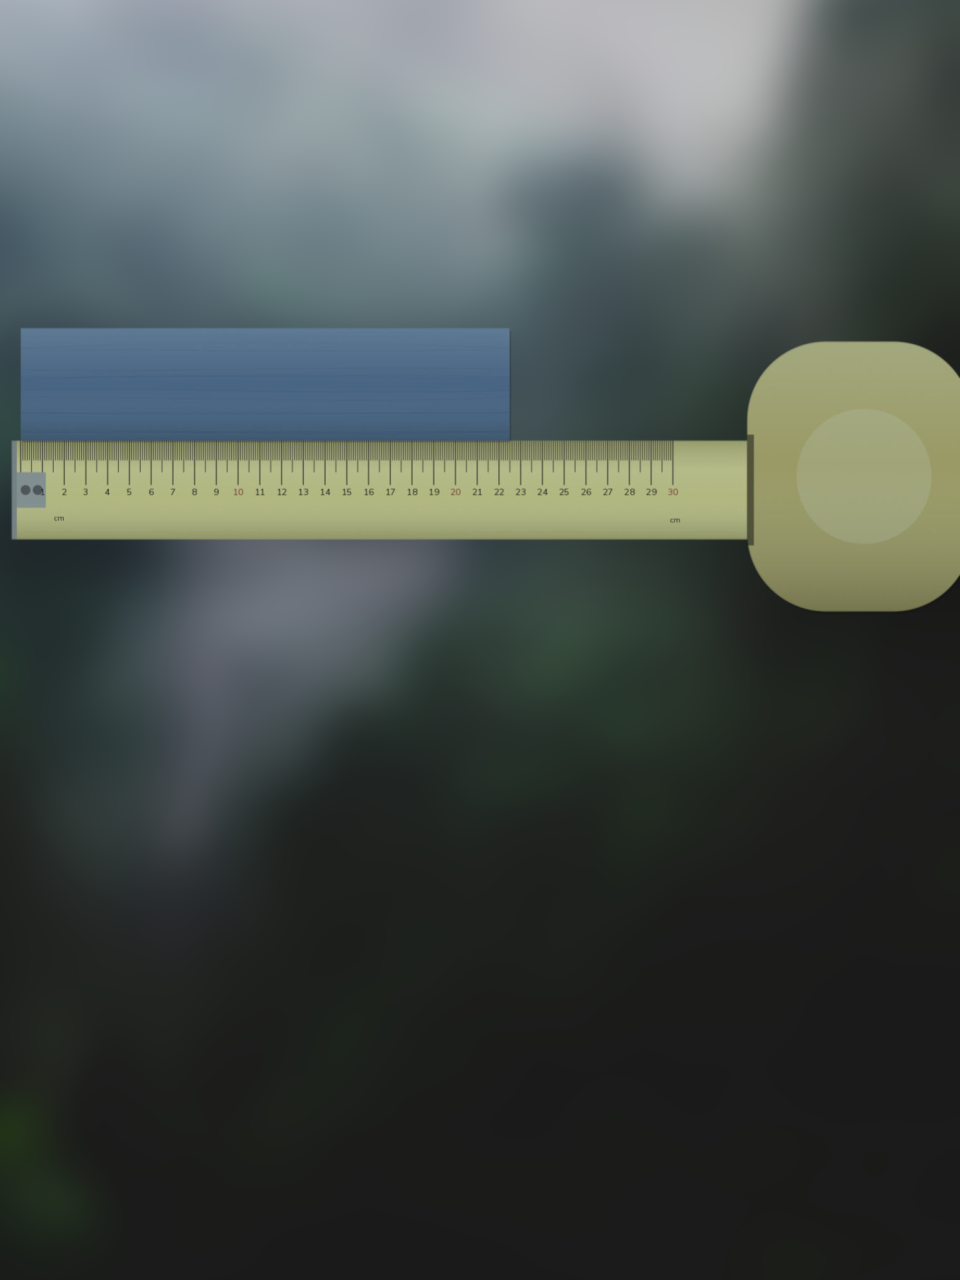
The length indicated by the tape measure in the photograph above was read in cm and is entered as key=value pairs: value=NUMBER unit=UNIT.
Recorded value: value=22.5 unit=cm
